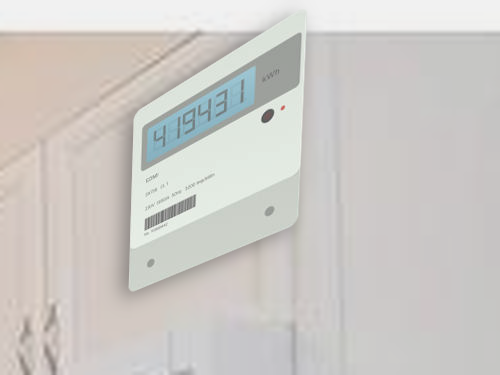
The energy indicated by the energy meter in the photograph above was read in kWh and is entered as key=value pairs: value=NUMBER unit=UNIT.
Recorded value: value=419431 unit=kWh
